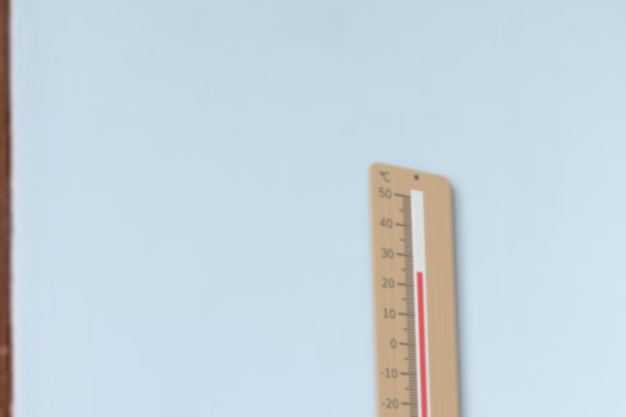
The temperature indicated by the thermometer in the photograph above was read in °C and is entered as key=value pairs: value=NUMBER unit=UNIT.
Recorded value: value=25 unit=°C
